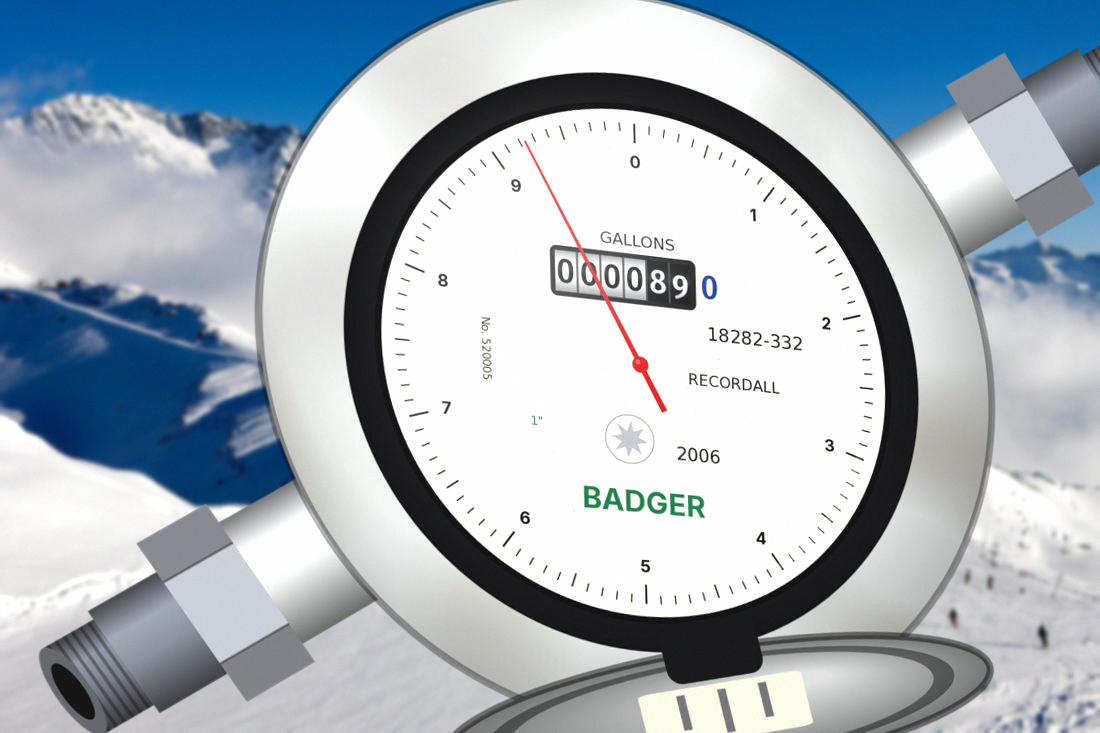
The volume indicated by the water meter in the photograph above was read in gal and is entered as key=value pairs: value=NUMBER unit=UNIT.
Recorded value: value=889.2 unit=gal
